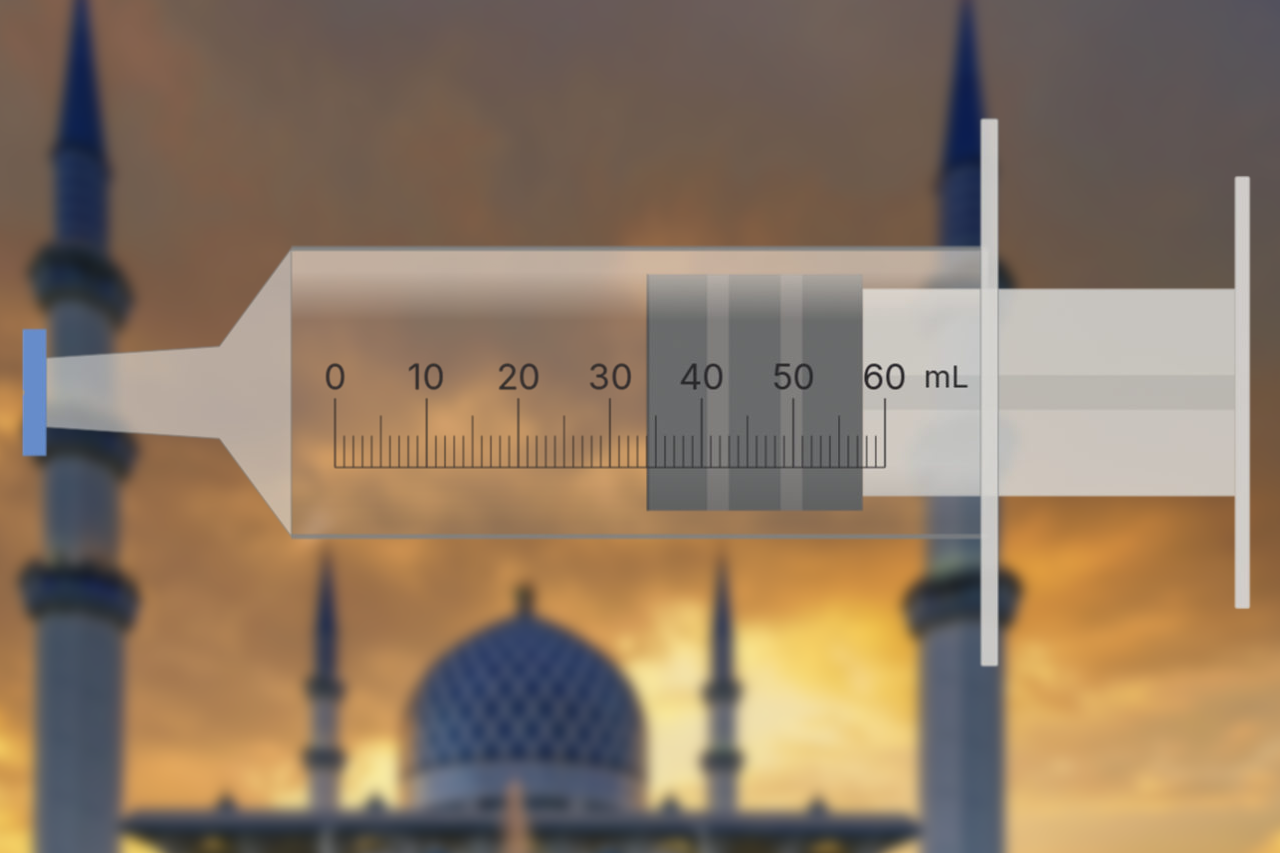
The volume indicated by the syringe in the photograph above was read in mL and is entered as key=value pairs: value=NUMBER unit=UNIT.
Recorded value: value=34 unit=mL
